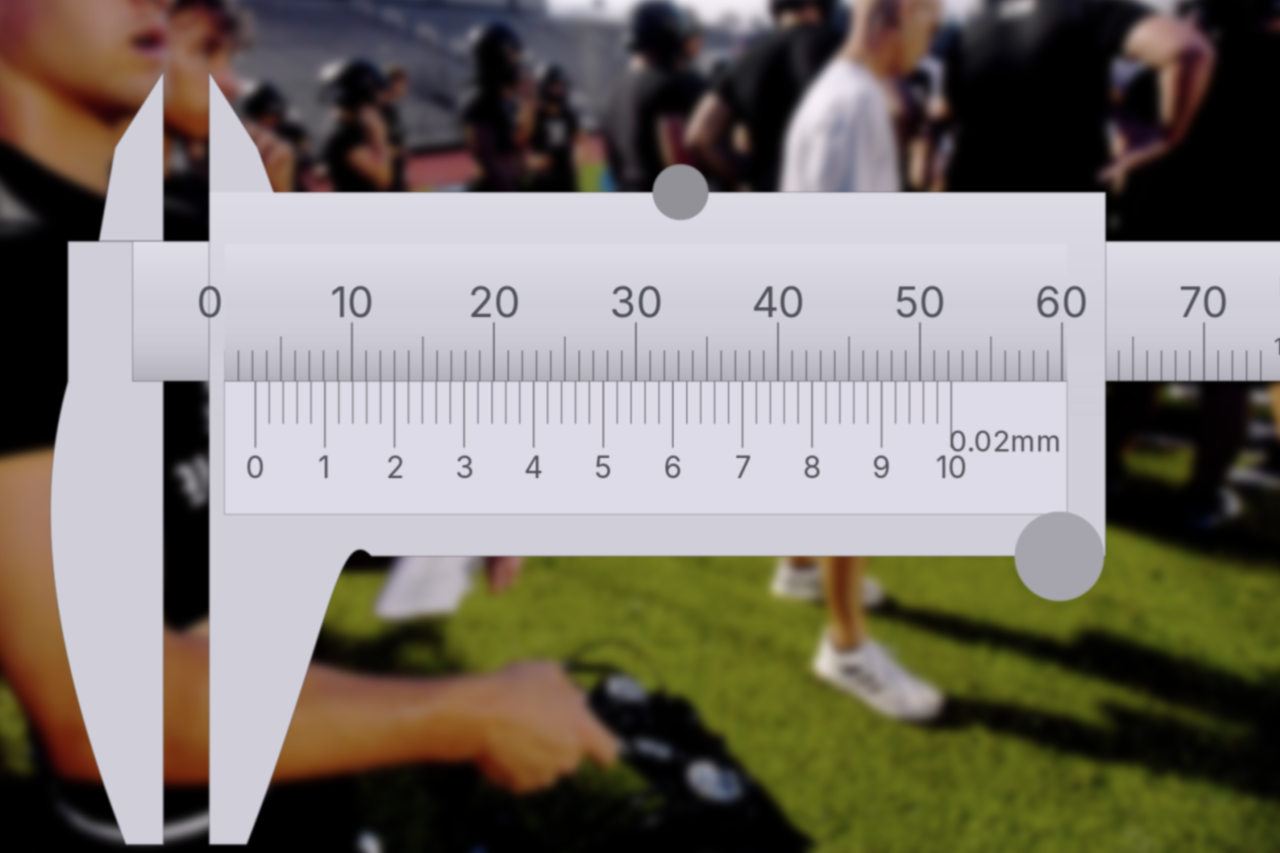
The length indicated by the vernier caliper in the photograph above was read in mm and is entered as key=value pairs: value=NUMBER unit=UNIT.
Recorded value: value=3.2 unit=mm
